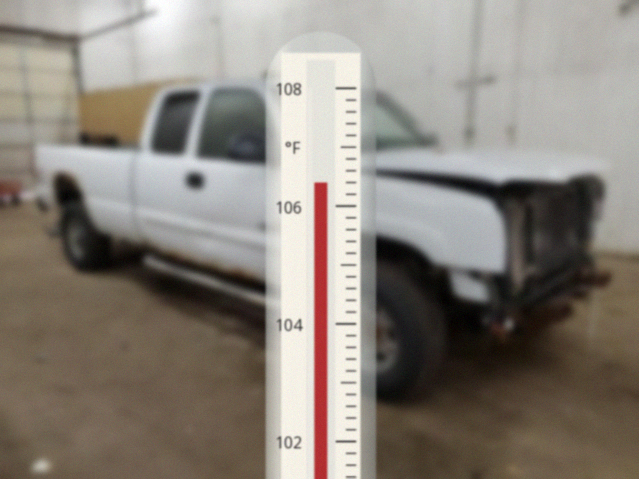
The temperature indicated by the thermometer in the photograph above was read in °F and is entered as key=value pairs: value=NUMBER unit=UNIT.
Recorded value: value=106.4 unit=°F
